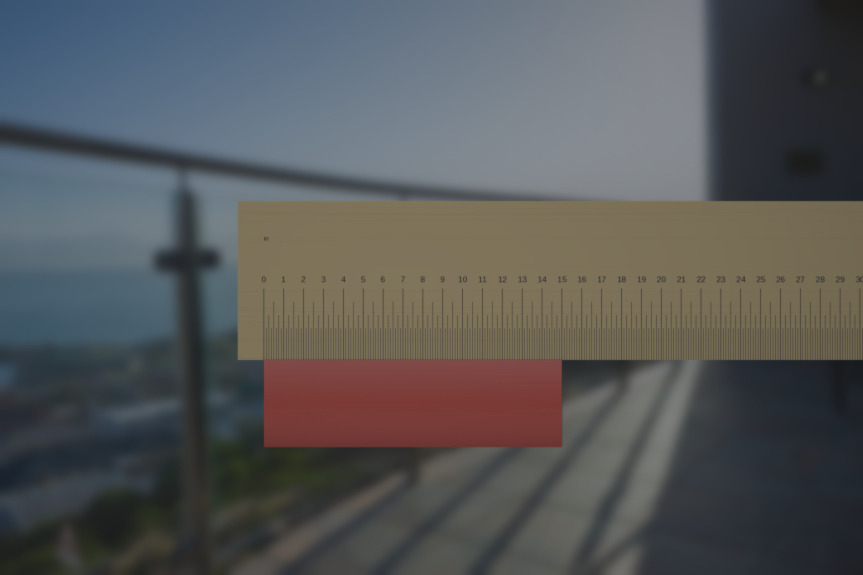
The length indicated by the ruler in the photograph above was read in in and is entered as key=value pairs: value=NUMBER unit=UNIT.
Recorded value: value=15 unit=in
